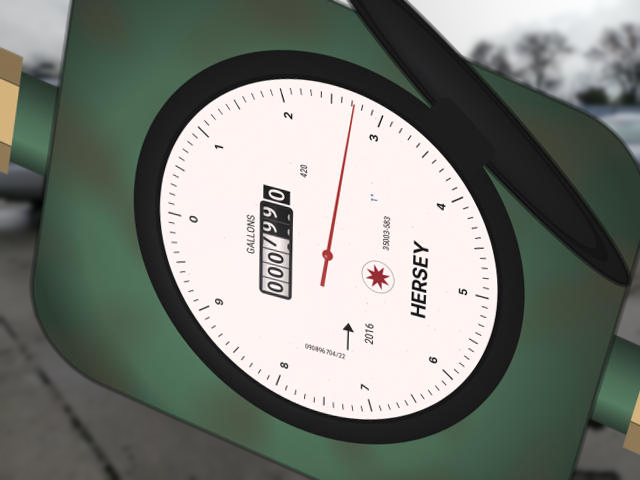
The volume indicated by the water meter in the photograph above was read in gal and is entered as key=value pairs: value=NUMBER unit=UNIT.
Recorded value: value=7992.7 unit=gal
